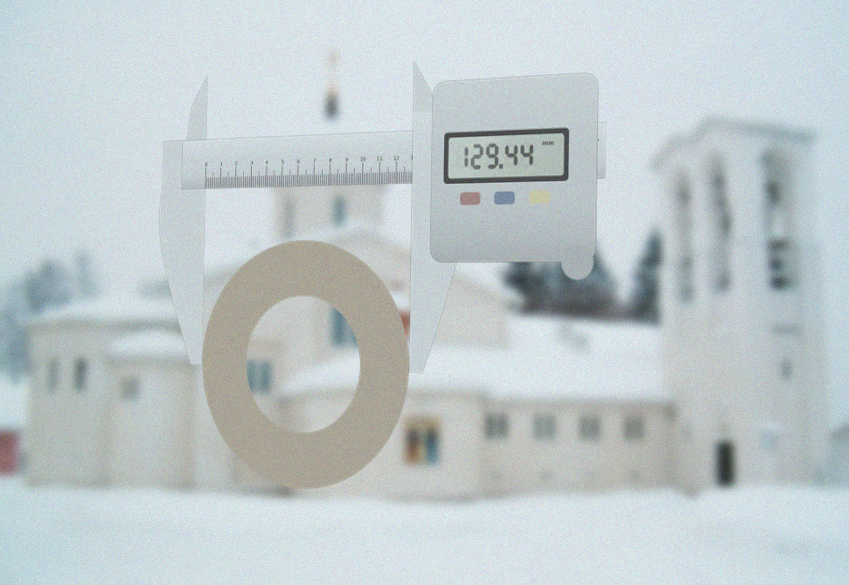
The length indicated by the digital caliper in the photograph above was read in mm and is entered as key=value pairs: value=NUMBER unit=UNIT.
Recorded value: value=129.44 unit=mm
